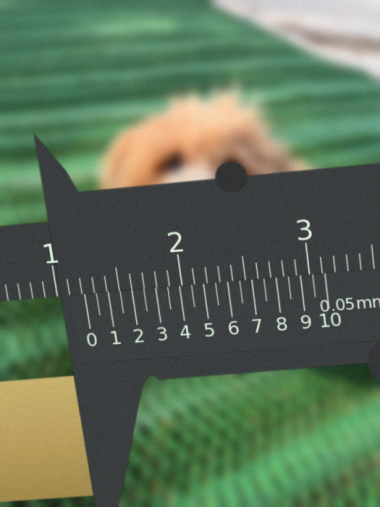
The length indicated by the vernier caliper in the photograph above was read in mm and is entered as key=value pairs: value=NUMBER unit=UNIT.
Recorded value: value=12.2 unit=mm
